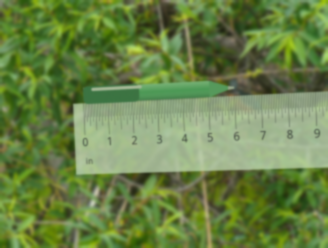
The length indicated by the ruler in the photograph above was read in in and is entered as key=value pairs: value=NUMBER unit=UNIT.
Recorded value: value=6 unit=in
